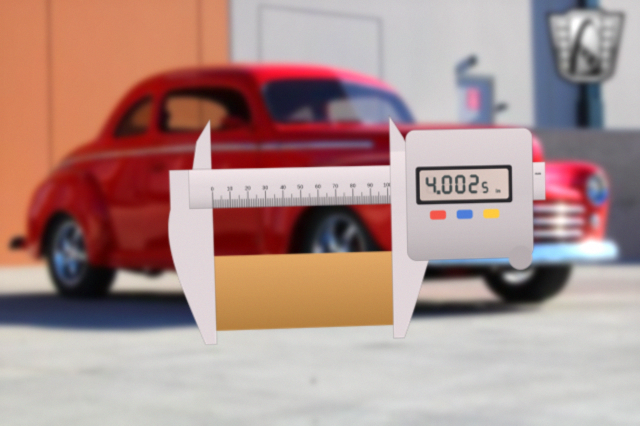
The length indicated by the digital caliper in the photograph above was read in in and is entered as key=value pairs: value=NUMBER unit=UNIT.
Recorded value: value=4.0025 unit=in
